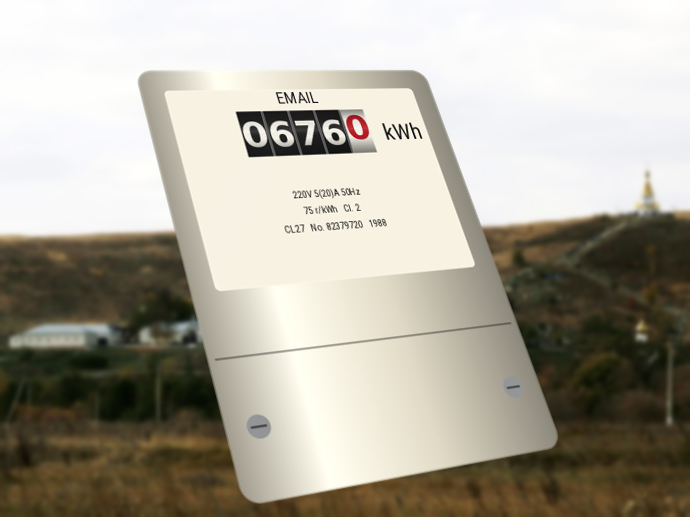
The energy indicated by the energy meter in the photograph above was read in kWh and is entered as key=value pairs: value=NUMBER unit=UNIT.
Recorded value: value=676.0 unit=kWh
